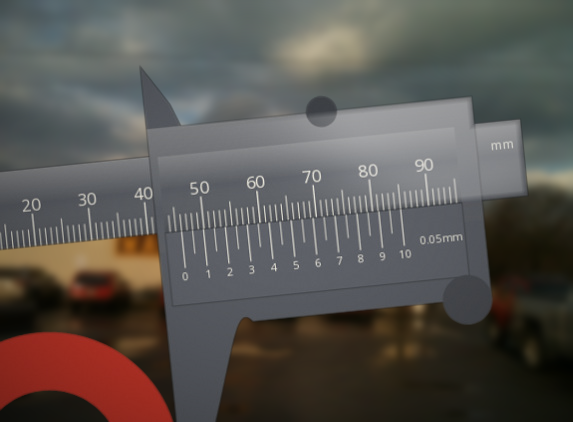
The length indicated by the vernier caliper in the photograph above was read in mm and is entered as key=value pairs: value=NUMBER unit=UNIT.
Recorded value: value=46.0 unit=mm
